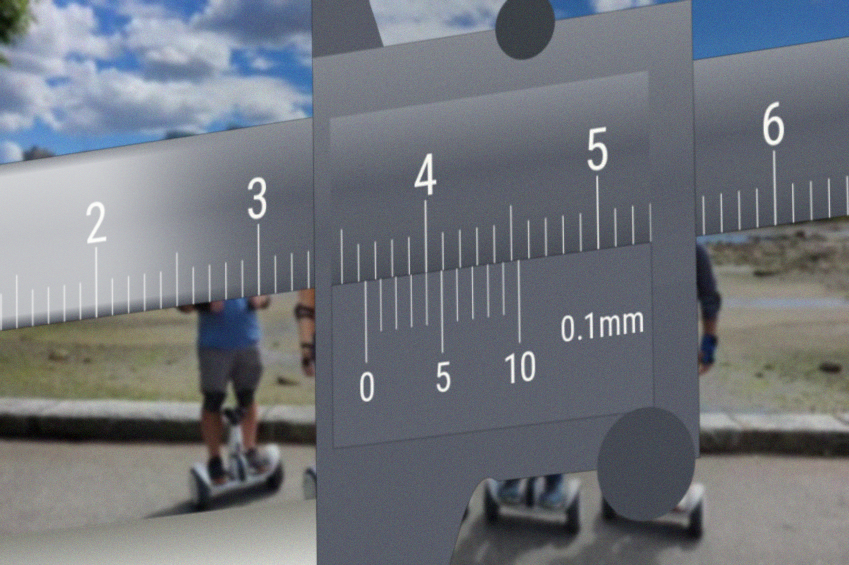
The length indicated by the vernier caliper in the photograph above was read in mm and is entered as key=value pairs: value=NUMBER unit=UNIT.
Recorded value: value=36.4 unit=mm
